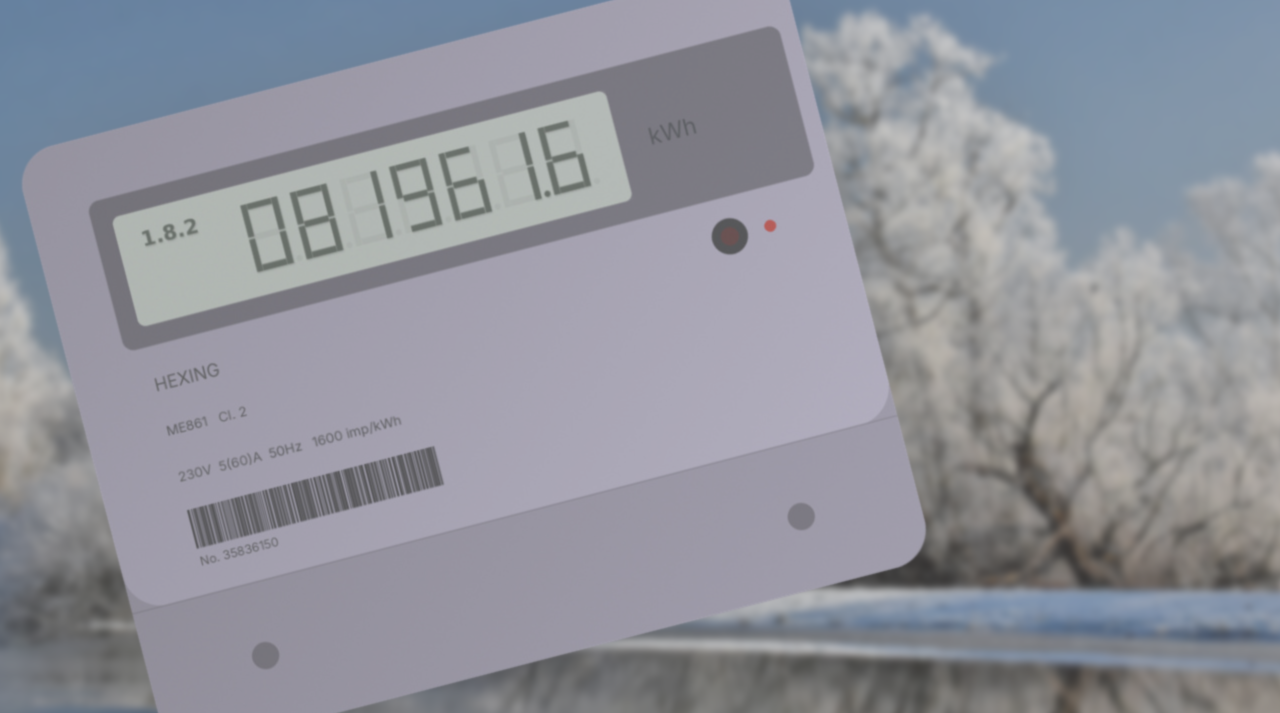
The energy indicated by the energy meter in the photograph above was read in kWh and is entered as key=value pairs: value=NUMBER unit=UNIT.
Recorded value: value=81961.6 unit=kWh
